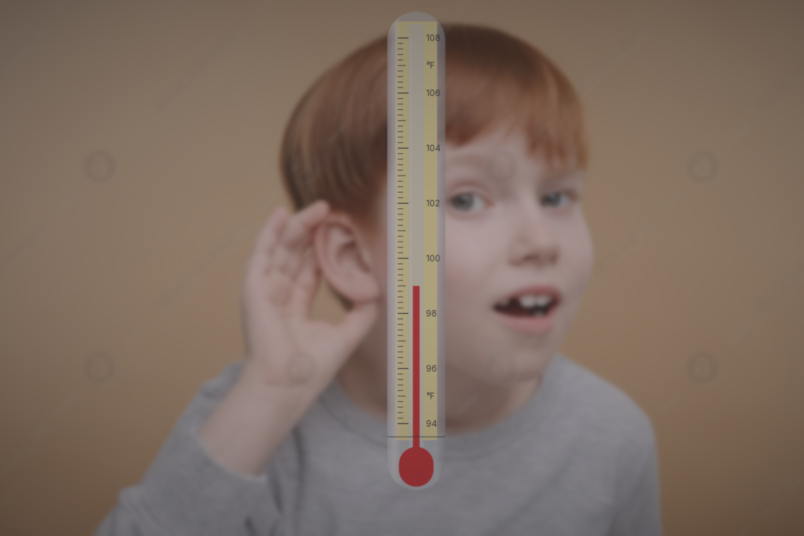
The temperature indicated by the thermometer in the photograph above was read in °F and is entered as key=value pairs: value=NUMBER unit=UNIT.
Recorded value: value=99 unit=°F
